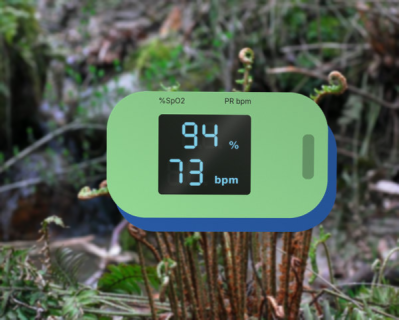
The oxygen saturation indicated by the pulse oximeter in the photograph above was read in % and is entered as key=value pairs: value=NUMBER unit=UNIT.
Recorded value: value=94 unit=%
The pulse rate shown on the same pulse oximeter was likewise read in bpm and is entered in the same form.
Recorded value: value=73 unit=bpm
